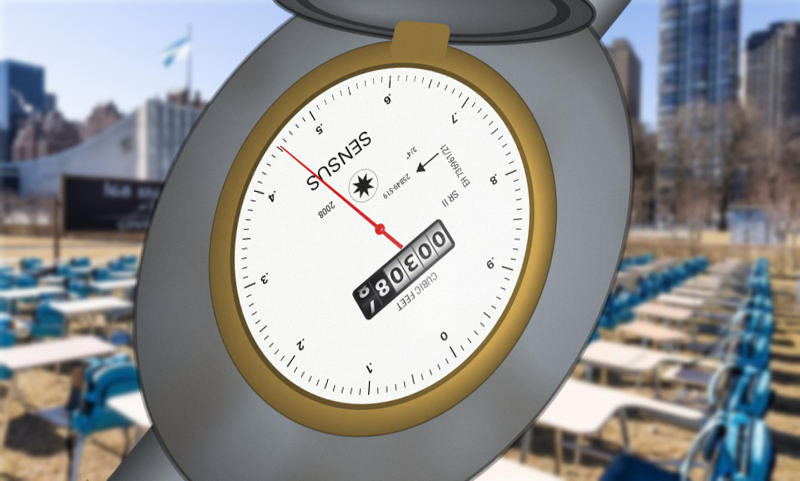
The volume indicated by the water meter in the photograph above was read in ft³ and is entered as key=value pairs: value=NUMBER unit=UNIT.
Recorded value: value=3087.45 unit=ft³
